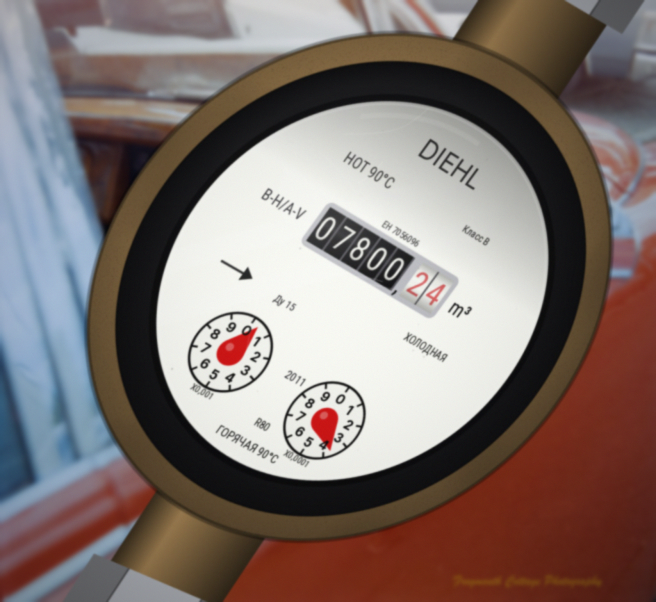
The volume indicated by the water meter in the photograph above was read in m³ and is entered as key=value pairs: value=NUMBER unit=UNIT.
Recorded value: value=7800.2403 unit=m³
